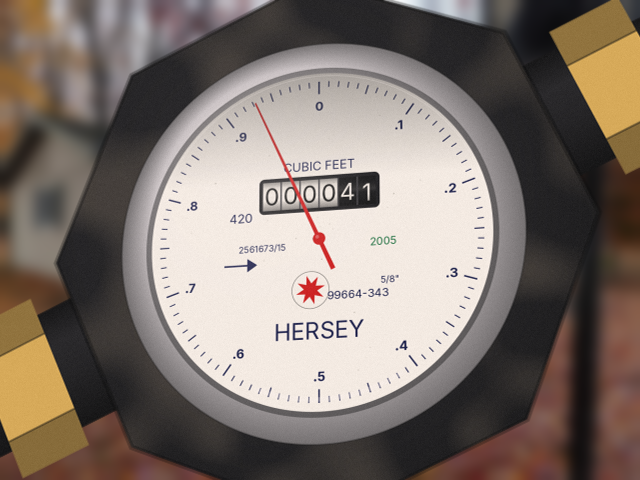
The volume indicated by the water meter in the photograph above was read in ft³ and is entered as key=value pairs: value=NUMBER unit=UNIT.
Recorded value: value=40.93 unit=ft³
